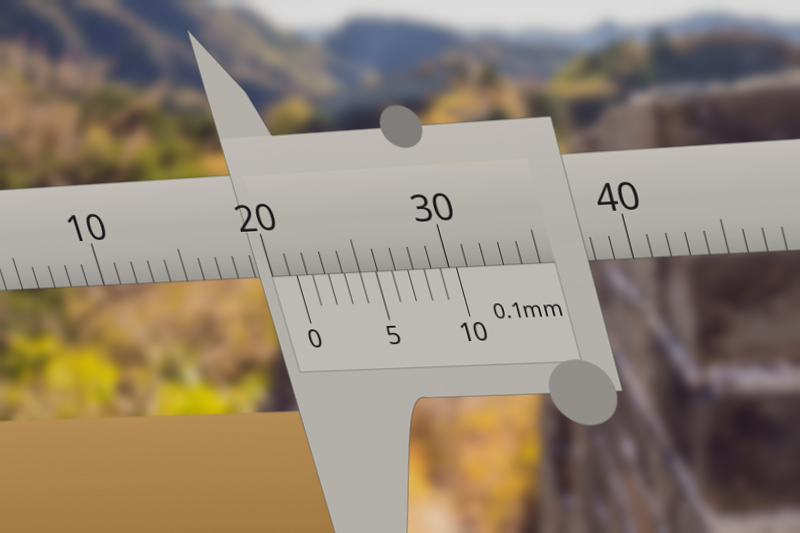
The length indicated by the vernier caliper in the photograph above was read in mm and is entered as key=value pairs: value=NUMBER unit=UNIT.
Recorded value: value=21.4 unit=mm
